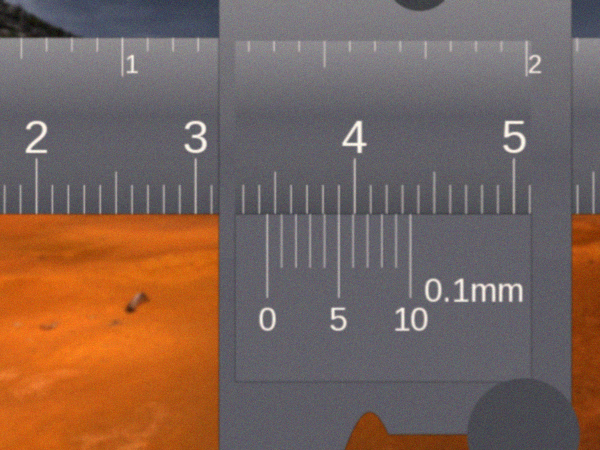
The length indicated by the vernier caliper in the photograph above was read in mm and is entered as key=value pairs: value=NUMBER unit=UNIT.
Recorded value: value=34.5 unit=mm
